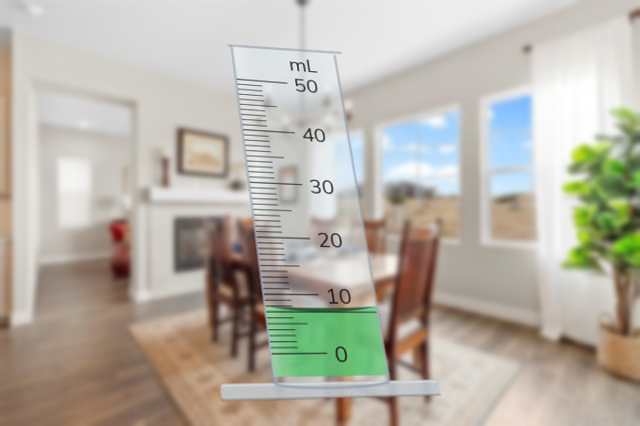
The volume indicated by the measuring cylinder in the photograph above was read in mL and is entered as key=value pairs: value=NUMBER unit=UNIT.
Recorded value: value=7 unit=mL
